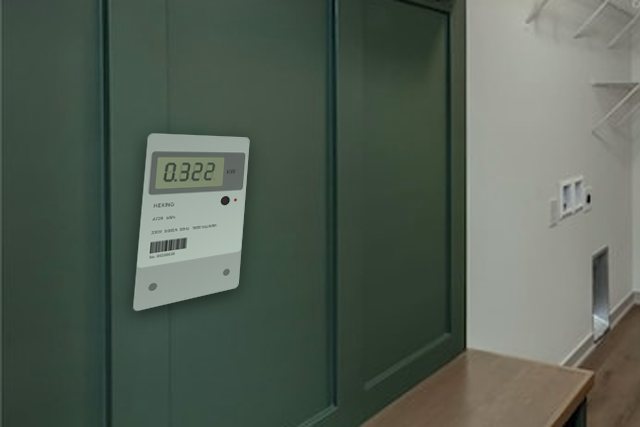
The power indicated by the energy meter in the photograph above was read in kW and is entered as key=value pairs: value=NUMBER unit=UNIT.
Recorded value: value=0.322 unit=kW
